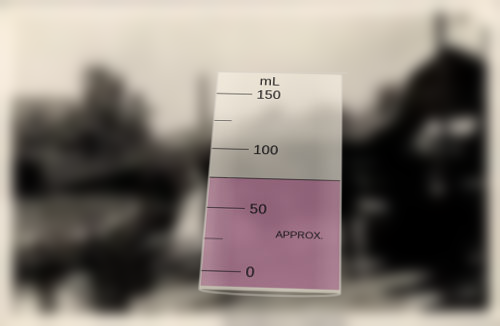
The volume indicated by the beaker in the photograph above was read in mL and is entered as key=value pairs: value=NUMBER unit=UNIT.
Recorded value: value=75 unit=mL
